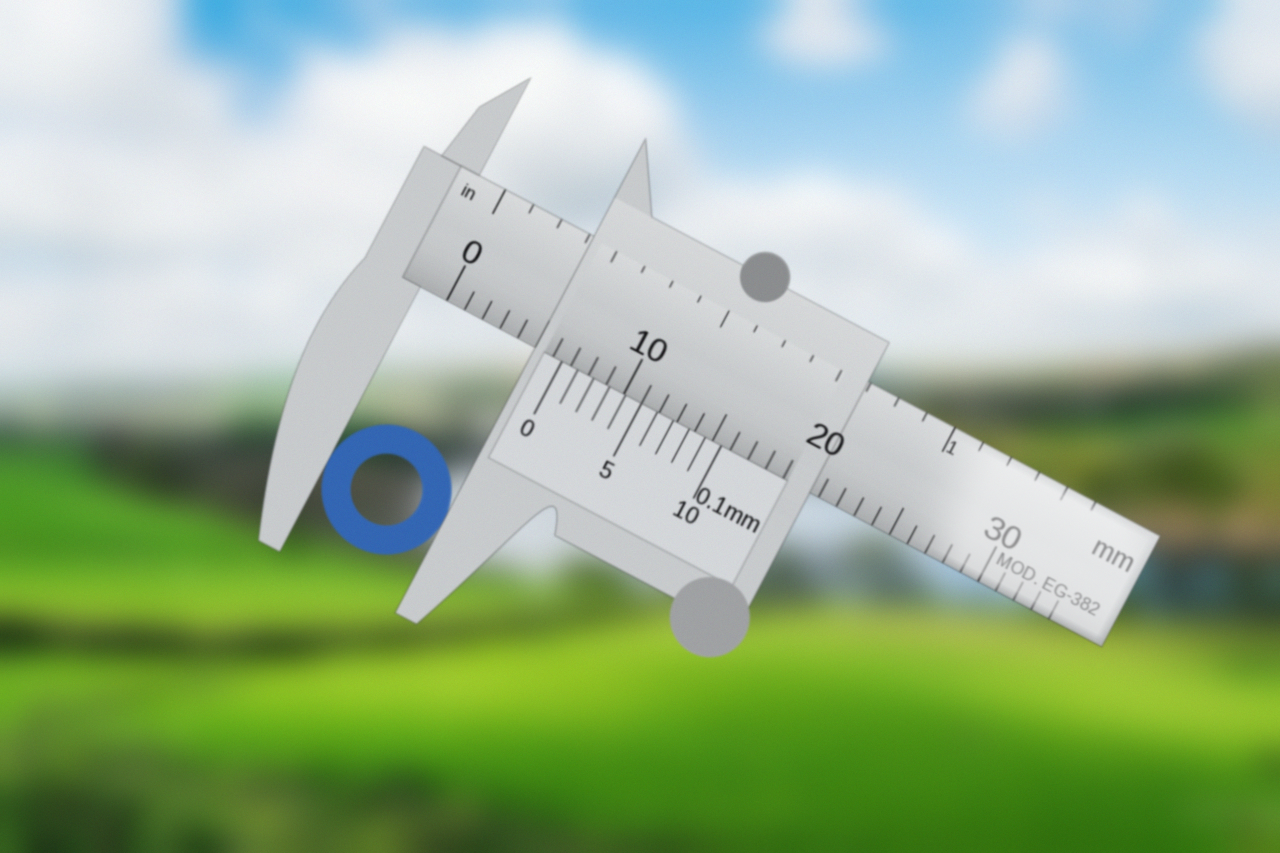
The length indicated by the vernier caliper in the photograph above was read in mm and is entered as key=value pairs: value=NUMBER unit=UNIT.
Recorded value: value=6.5 unit=mm
